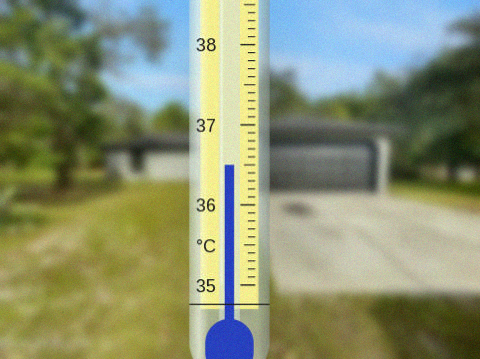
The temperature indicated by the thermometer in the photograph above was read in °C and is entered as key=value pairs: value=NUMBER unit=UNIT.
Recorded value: value=36.5 unit=°C
